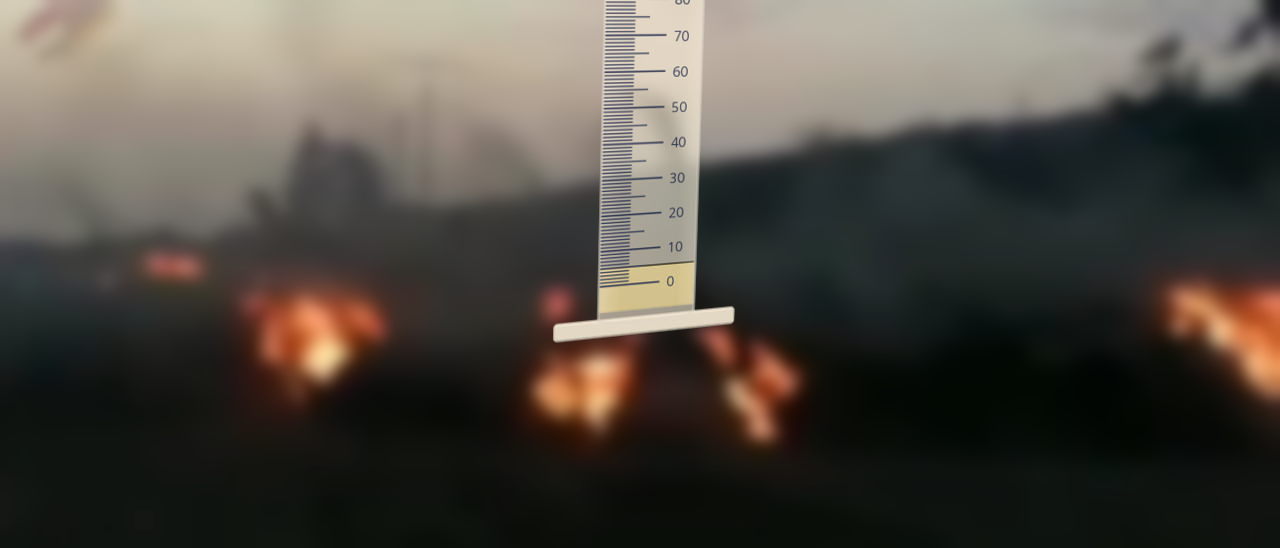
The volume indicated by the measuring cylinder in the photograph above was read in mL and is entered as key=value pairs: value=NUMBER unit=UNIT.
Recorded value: value=5 unit=mL
